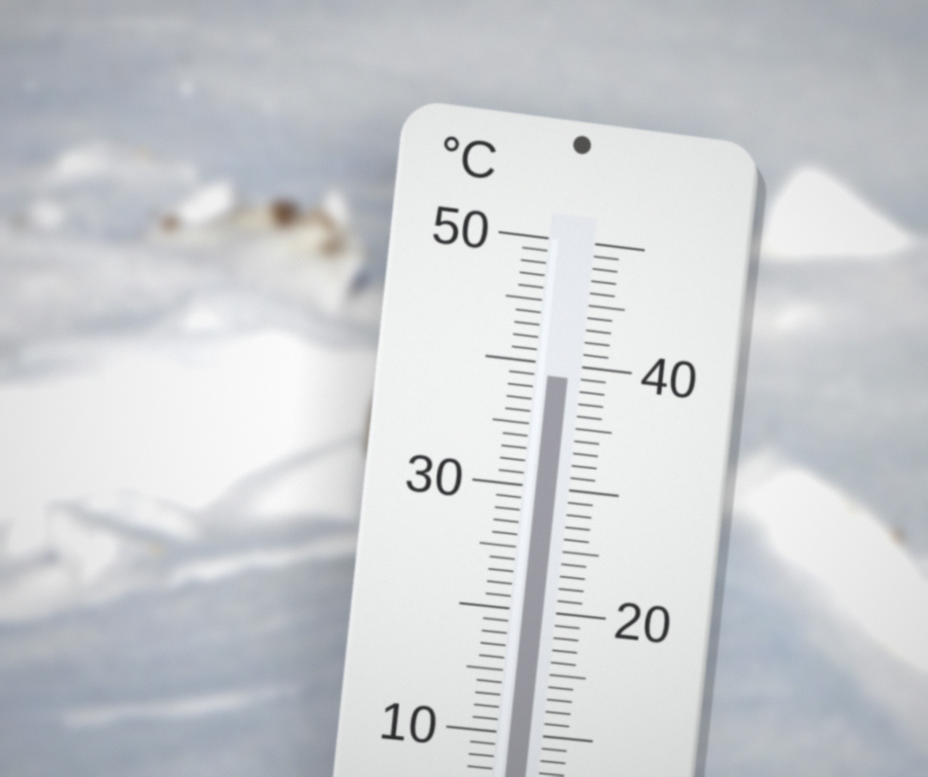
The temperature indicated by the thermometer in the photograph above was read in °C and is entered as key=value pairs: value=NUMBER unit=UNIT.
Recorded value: value=39 unit=°C
